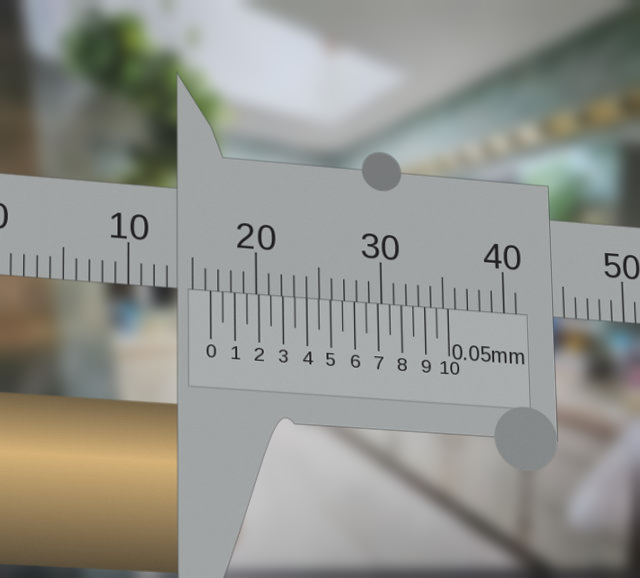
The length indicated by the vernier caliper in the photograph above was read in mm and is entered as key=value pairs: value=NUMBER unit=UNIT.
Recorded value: value=16.4 unit=mm
